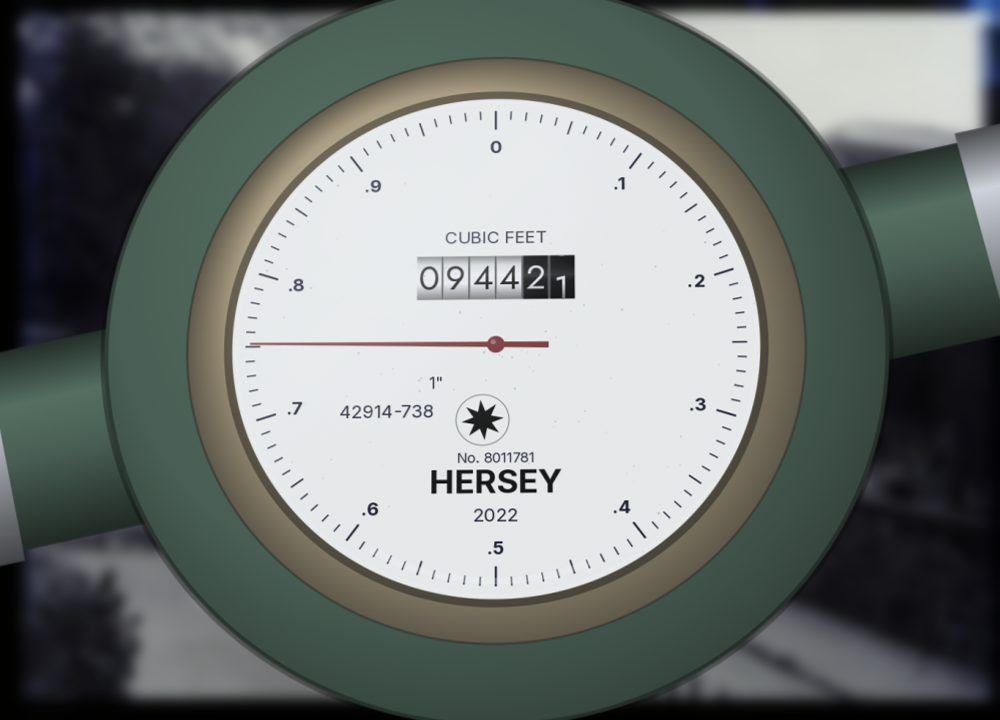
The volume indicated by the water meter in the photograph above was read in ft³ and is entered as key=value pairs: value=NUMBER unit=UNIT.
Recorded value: value=94420.75 unit=ft³
